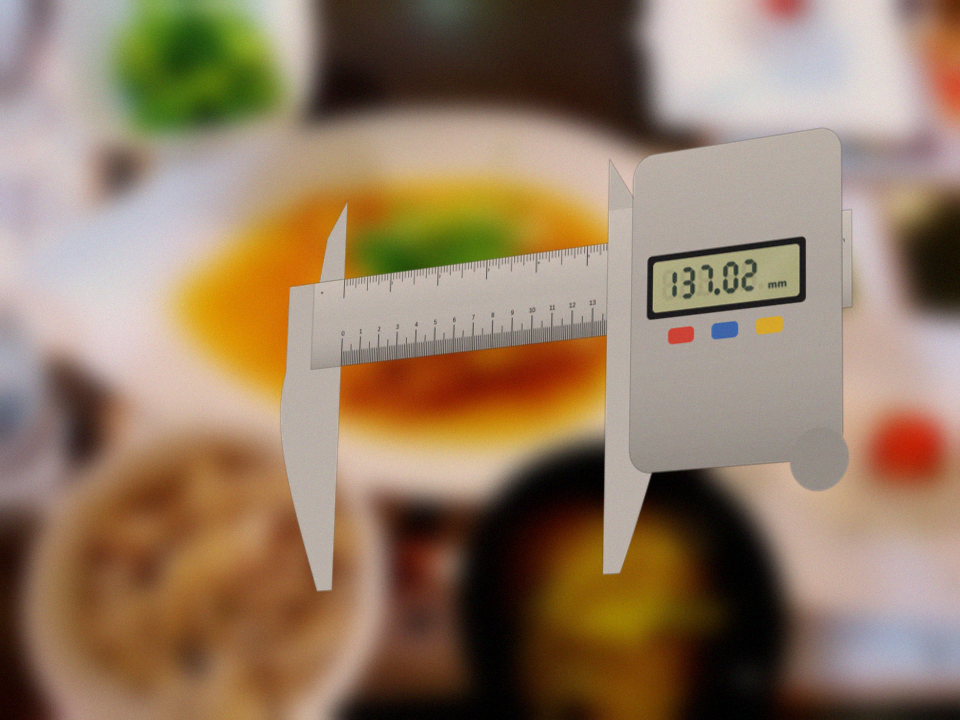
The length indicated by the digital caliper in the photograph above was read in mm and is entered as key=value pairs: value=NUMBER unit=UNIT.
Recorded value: value=137.02 unit=mm
